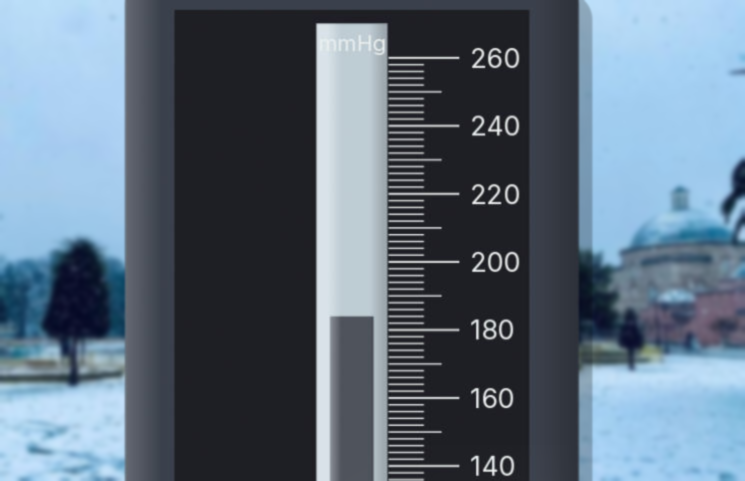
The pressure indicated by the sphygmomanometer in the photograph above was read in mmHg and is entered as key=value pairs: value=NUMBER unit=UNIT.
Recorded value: value=184 unit=mmHg
